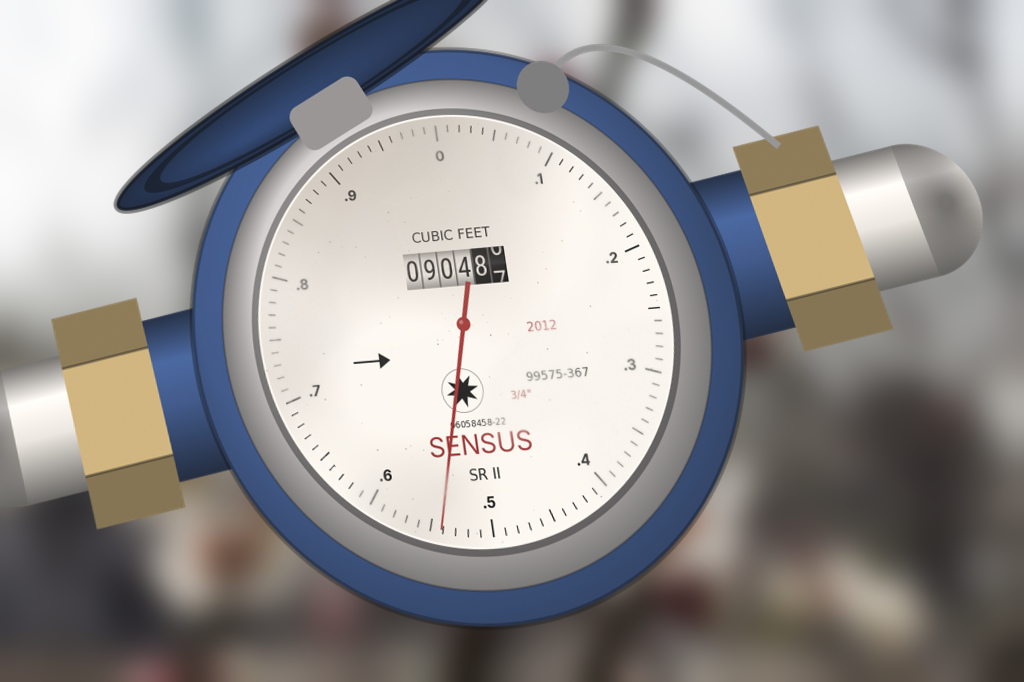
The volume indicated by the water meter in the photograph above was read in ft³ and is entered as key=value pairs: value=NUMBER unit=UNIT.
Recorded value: value=90486.54 unit=ft³
